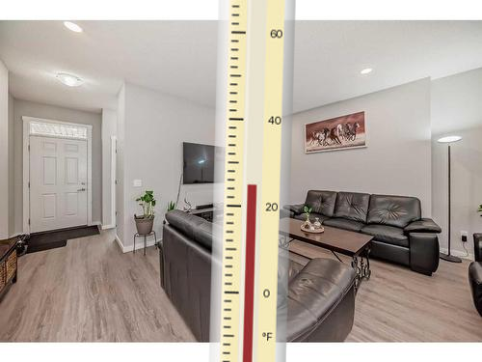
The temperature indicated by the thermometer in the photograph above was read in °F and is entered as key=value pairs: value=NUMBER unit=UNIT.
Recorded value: value=25 unit=°F
